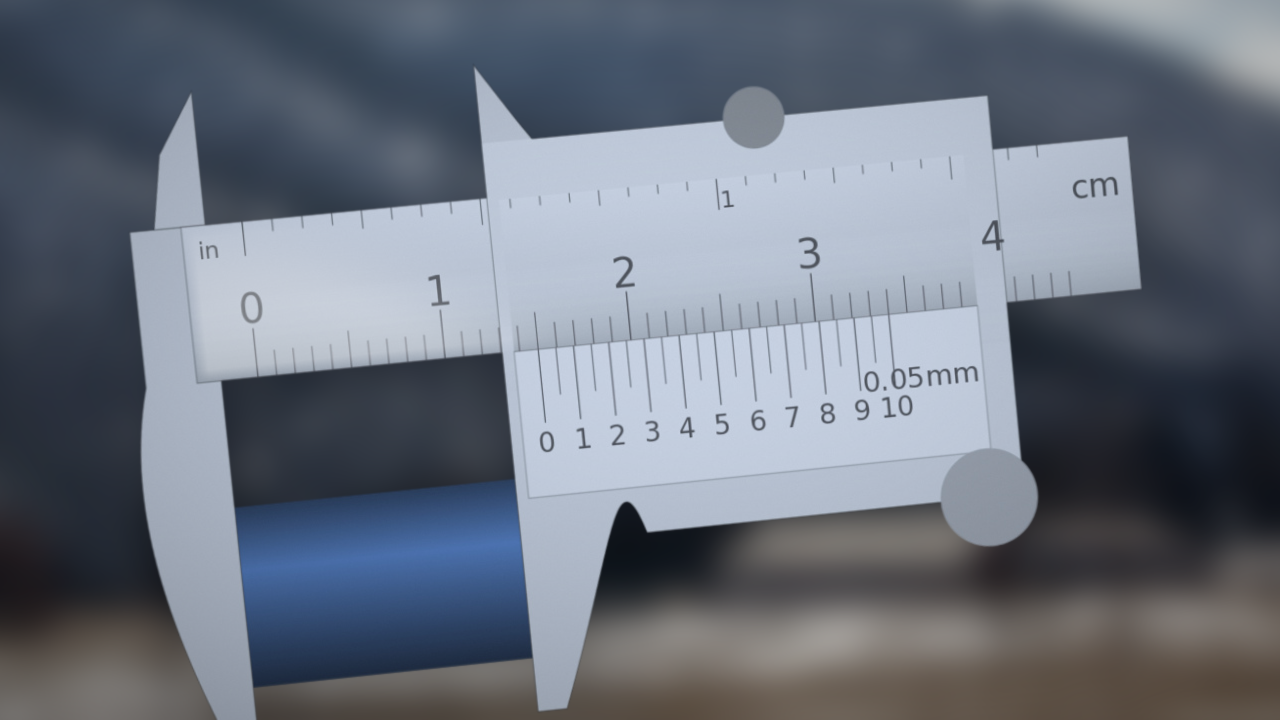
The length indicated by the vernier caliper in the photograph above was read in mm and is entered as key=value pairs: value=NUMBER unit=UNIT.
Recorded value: value=15.0 unit=mm
